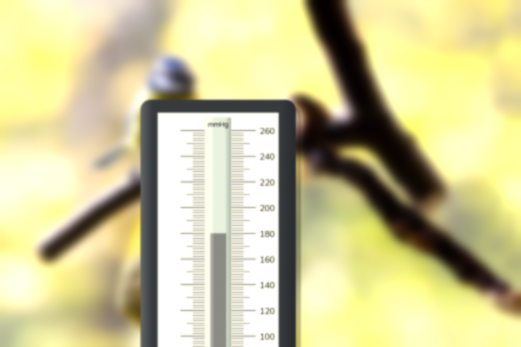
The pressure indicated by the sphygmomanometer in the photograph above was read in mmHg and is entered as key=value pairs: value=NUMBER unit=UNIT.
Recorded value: value=180 unit=mmHg
